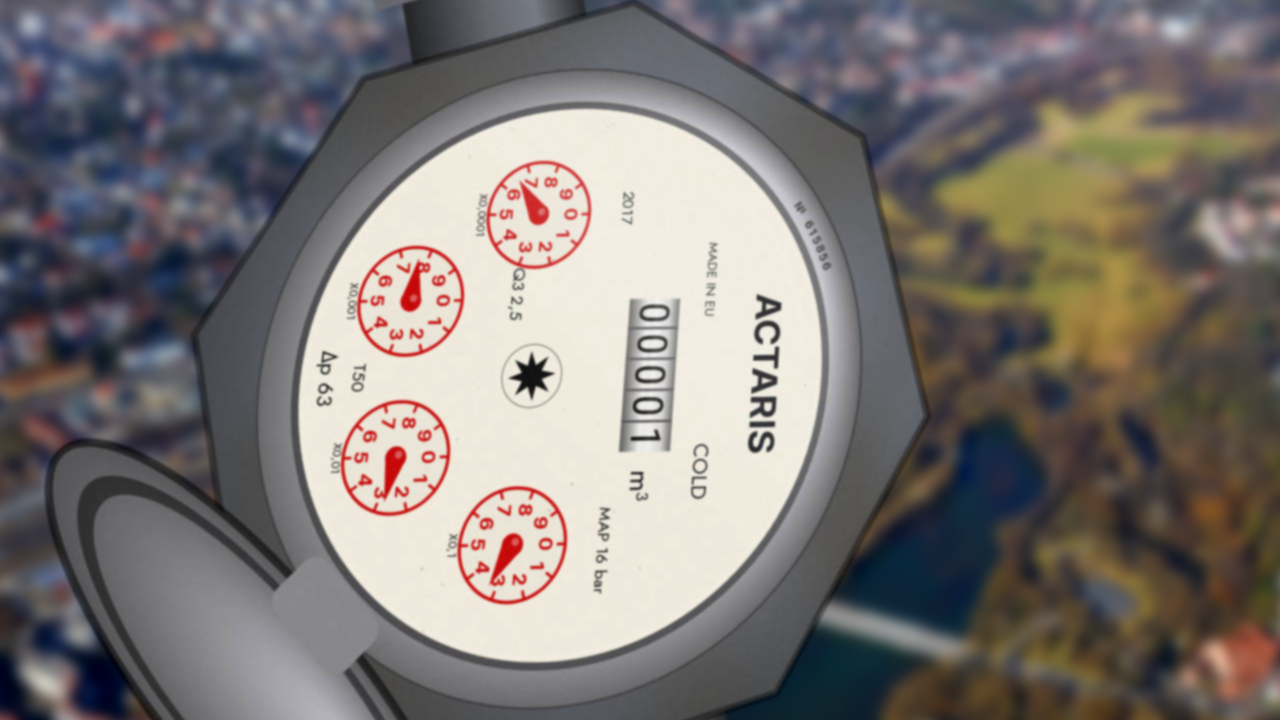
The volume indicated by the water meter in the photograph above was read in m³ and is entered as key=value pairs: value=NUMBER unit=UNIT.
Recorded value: value=1.3276 unit=m³
